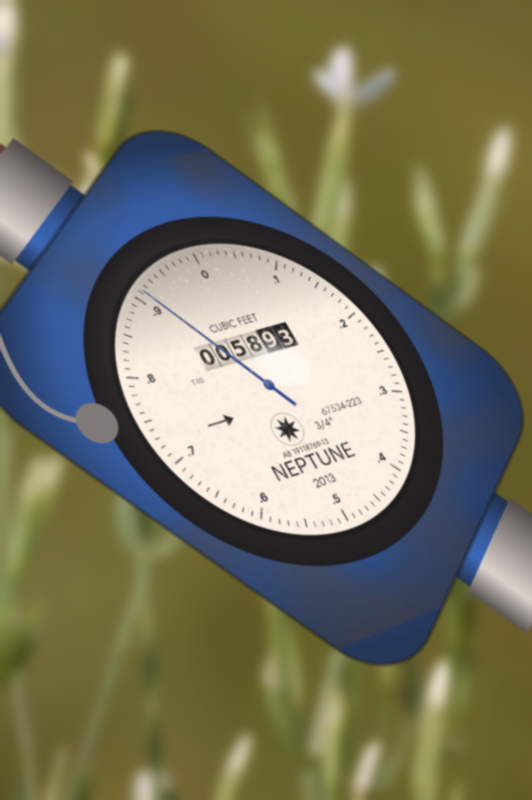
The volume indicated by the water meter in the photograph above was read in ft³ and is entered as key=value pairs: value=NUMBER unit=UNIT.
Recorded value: value=5892.91 unit=ft³
